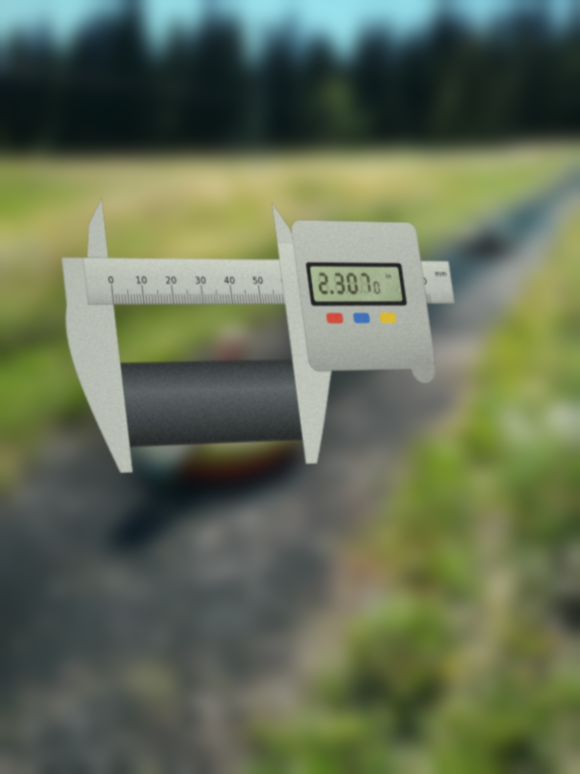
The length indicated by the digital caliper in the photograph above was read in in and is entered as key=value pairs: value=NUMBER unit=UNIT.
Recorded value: value=2.3070 unit=in
